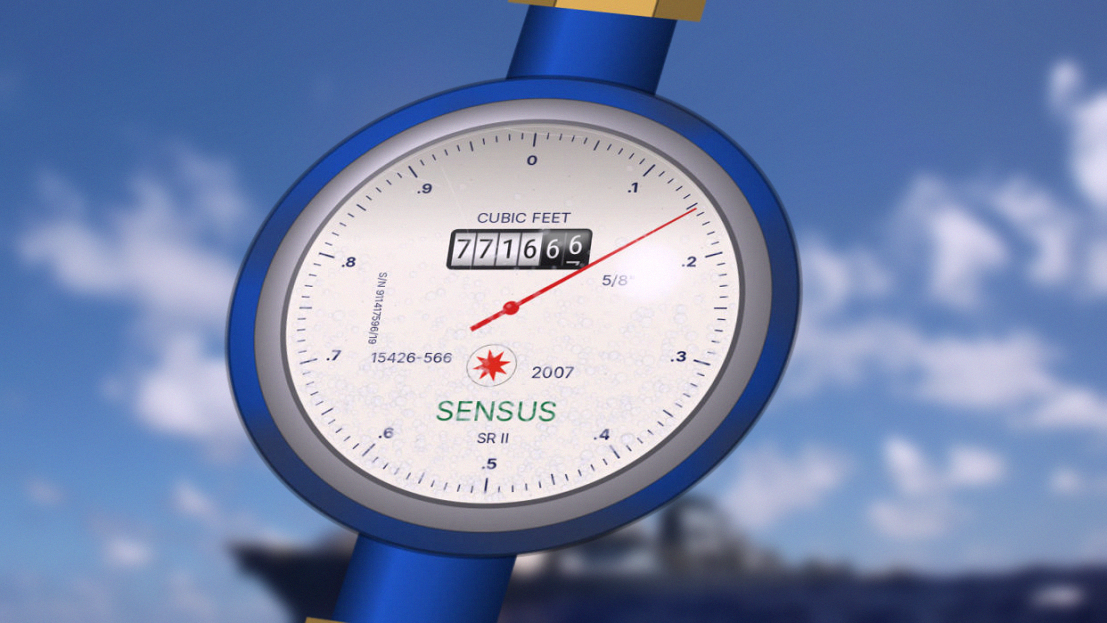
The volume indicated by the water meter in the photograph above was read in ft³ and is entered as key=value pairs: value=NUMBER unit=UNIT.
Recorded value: value=771666.15 unit=ft³
